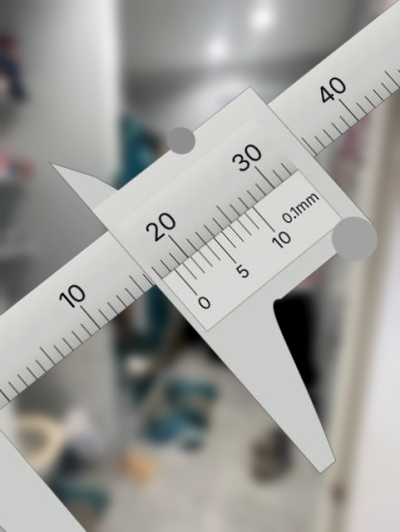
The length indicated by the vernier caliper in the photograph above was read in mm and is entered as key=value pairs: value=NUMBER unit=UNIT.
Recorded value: value=18.4 unit=mm
